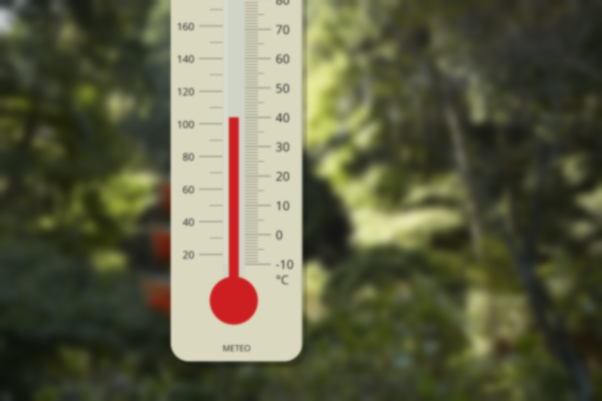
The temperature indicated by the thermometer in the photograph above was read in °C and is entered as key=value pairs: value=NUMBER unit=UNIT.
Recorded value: value=40 unit=°C
